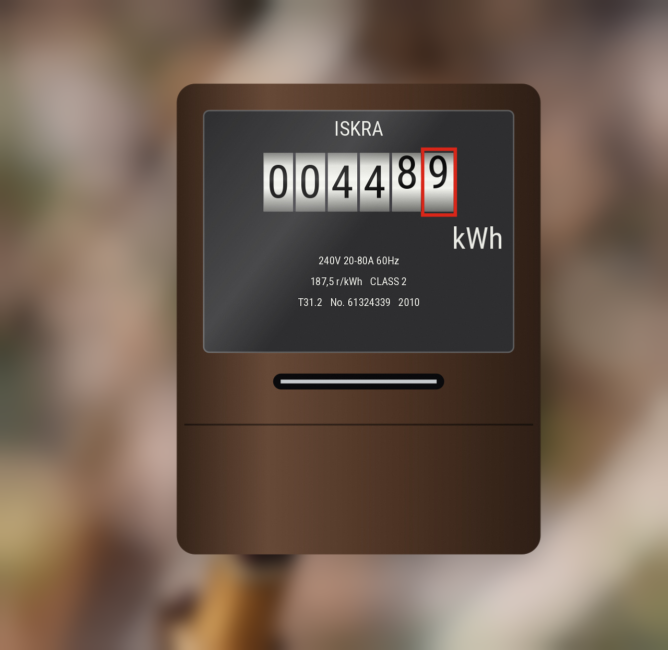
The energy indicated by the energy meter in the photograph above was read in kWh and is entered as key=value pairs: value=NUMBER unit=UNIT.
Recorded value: value=448.9 unit=kWh
